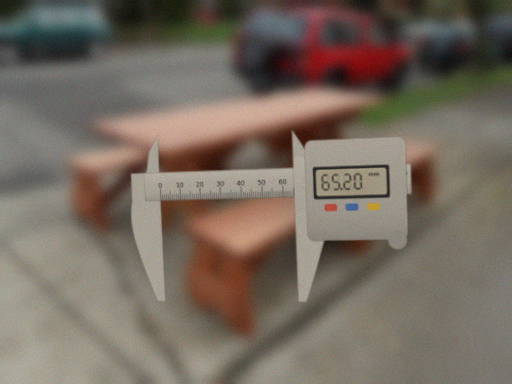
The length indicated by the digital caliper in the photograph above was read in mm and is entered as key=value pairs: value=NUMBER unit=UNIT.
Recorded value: value=65.20 unit=mm
